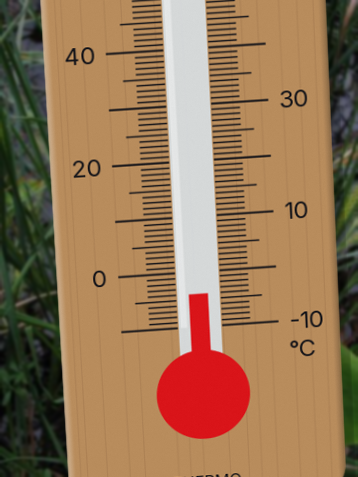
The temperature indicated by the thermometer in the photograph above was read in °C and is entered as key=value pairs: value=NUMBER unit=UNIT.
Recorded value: value=-4 unit=°C
